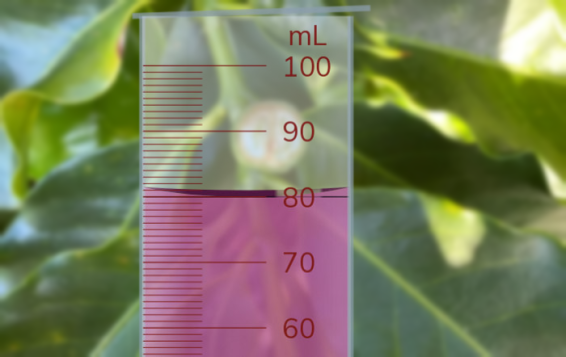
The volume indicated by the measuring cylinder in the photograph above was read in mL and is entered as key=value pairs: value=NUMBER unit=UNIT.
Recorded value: value=80 unit=mL
